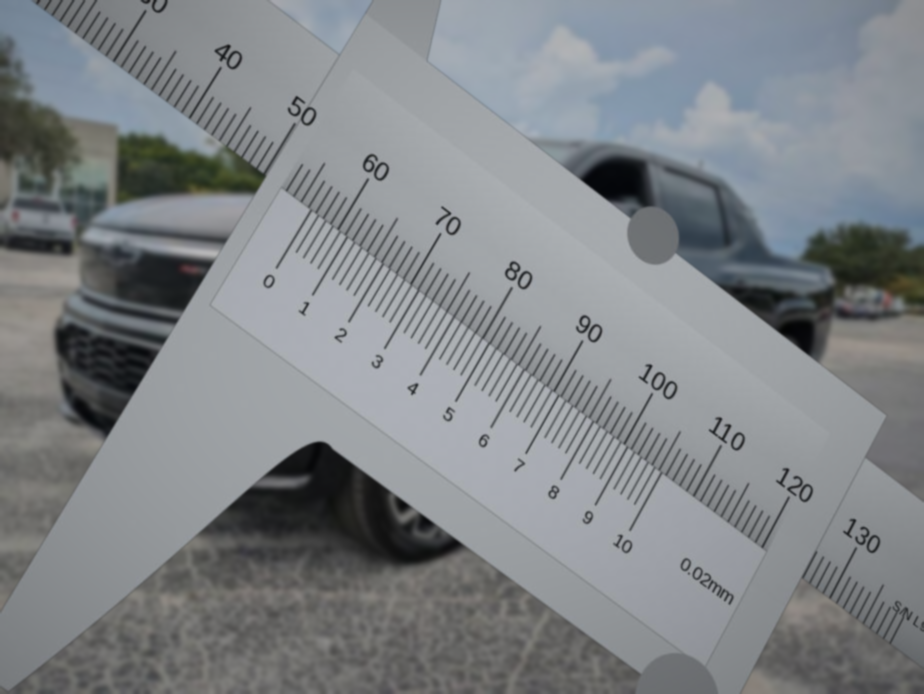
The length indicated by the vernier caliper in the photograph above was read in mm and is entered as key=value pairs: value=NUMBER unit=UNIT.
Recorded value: value=56.4 unit=mm
